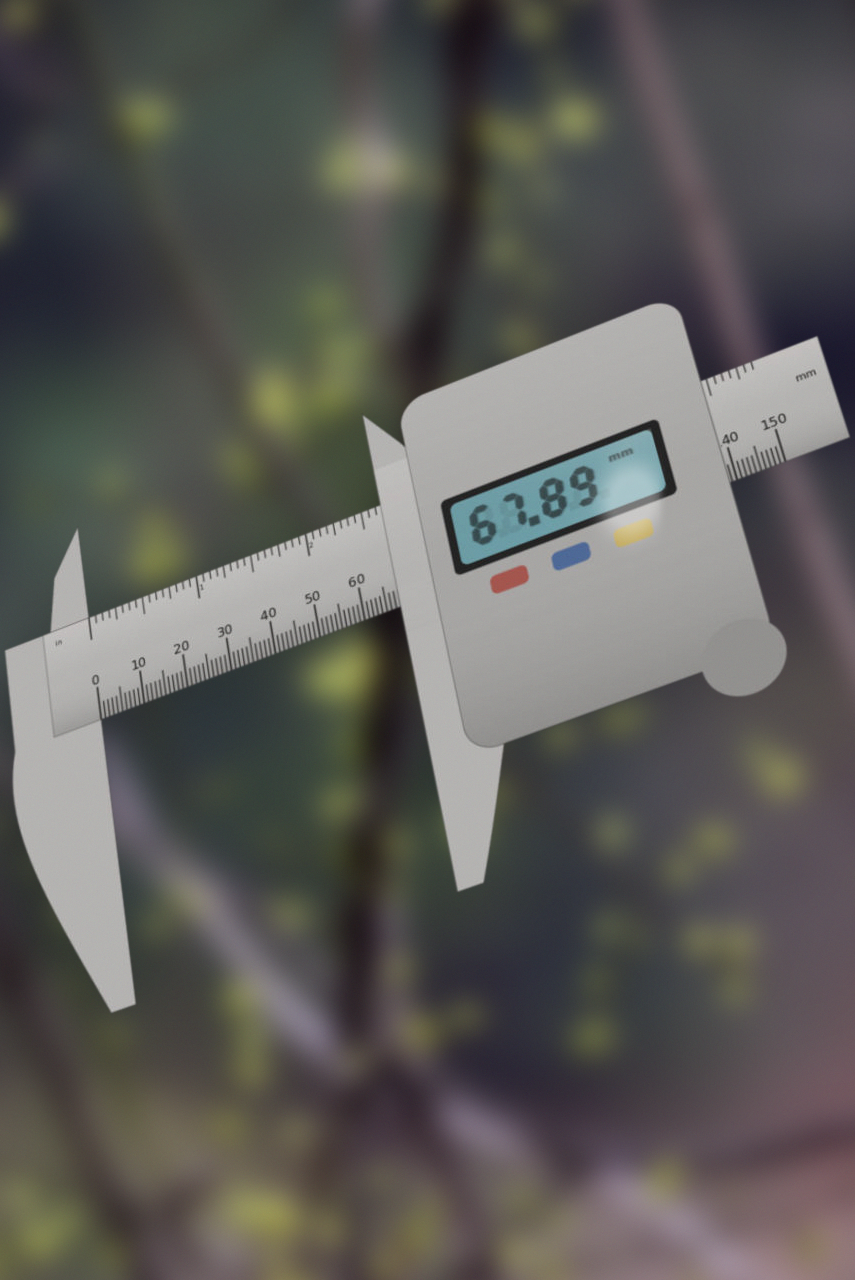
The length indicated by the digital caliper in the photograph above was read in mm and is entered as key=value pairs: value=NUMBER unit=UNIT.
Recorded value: value=67.89 unit=mm
